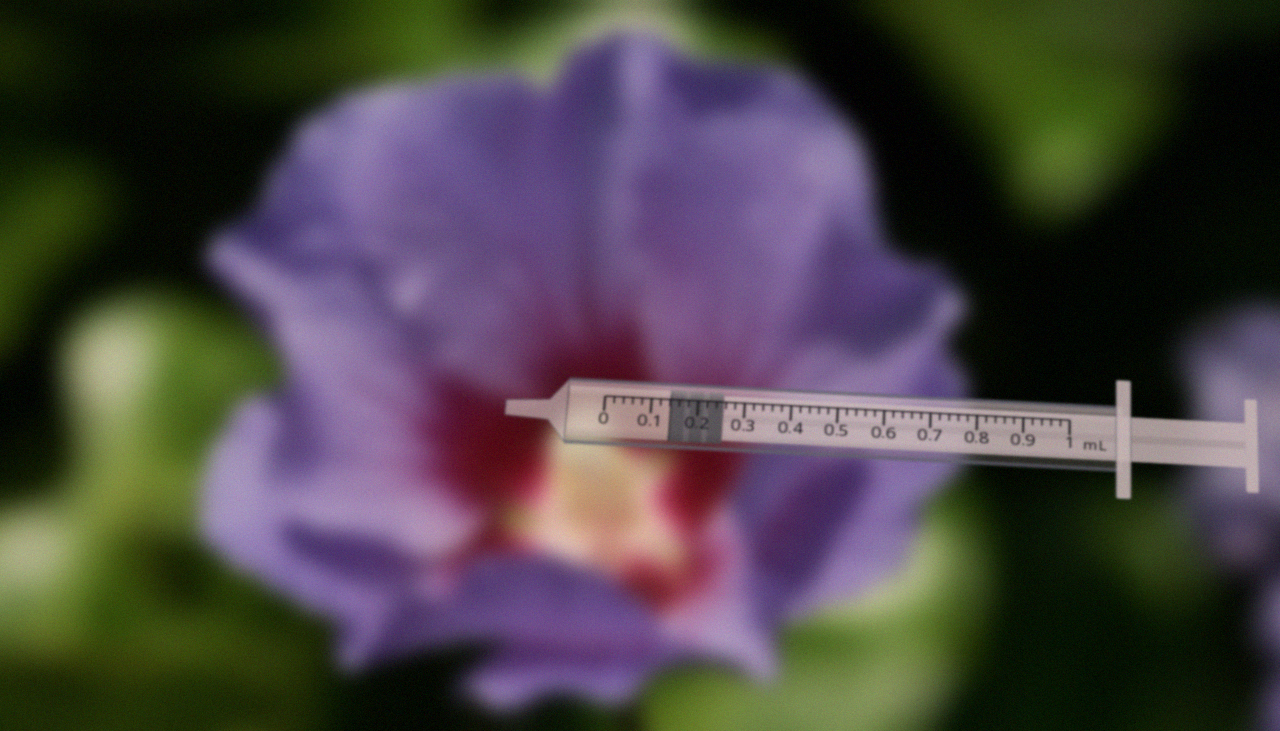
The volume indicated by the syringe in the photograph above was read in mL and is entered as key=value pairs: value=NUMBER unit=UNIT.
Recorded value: value=0.14 unit=mL
